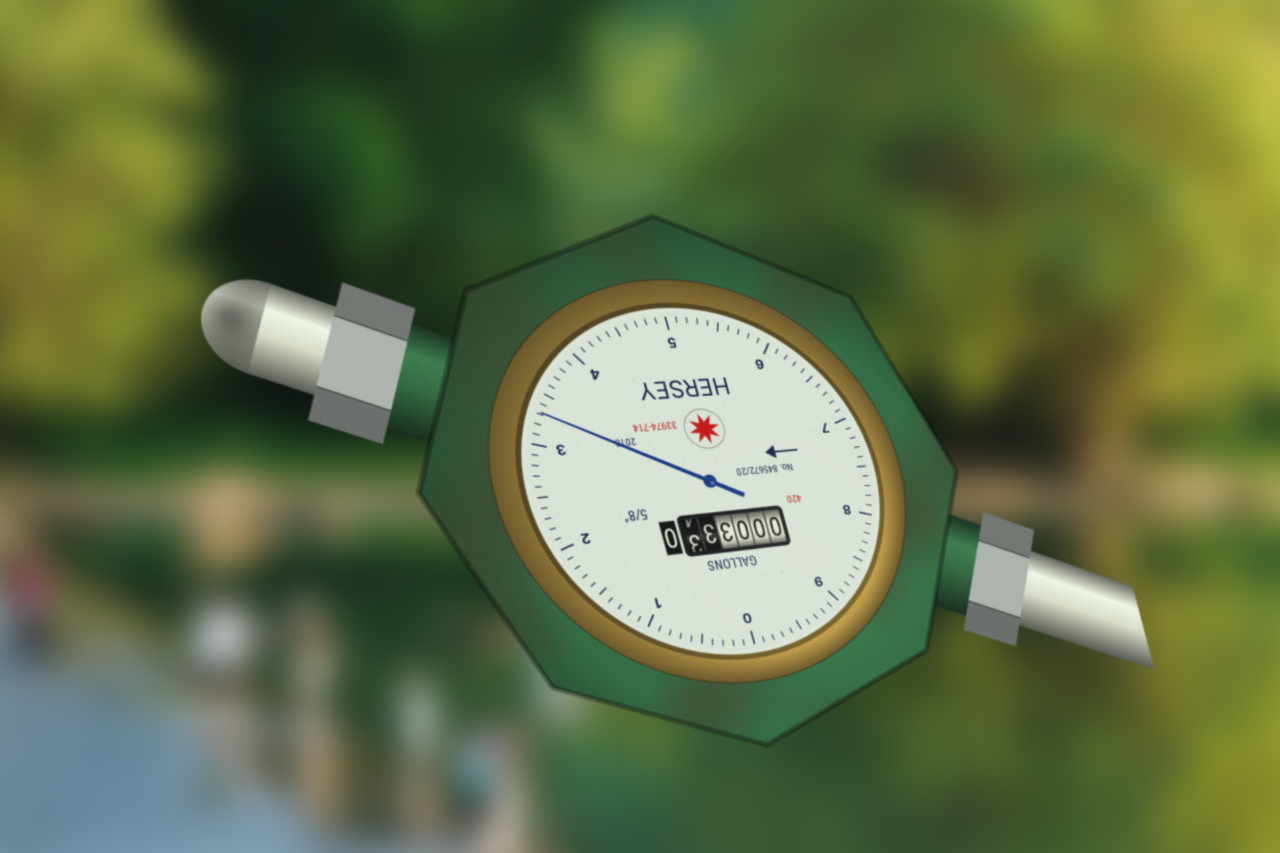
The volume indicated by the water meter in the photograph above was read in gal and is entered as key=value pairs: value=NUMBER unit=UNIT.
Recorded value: value=3333.3 unit=gal
